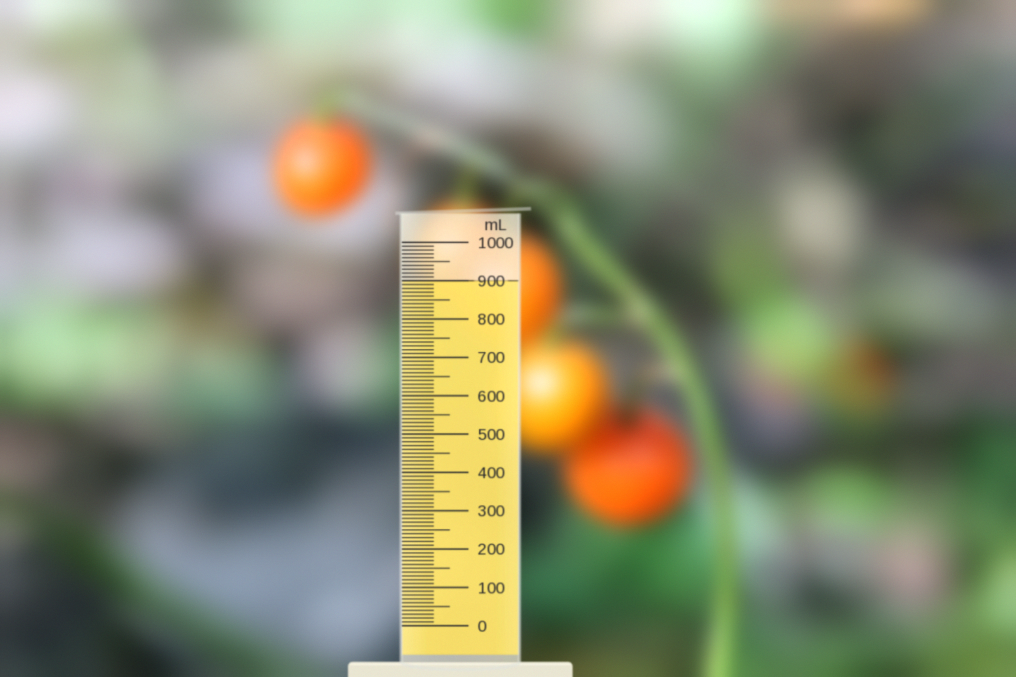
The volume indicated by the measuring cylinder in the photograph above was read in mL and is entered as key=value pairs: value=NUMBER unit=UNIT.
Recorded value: value=900 unit=mL
